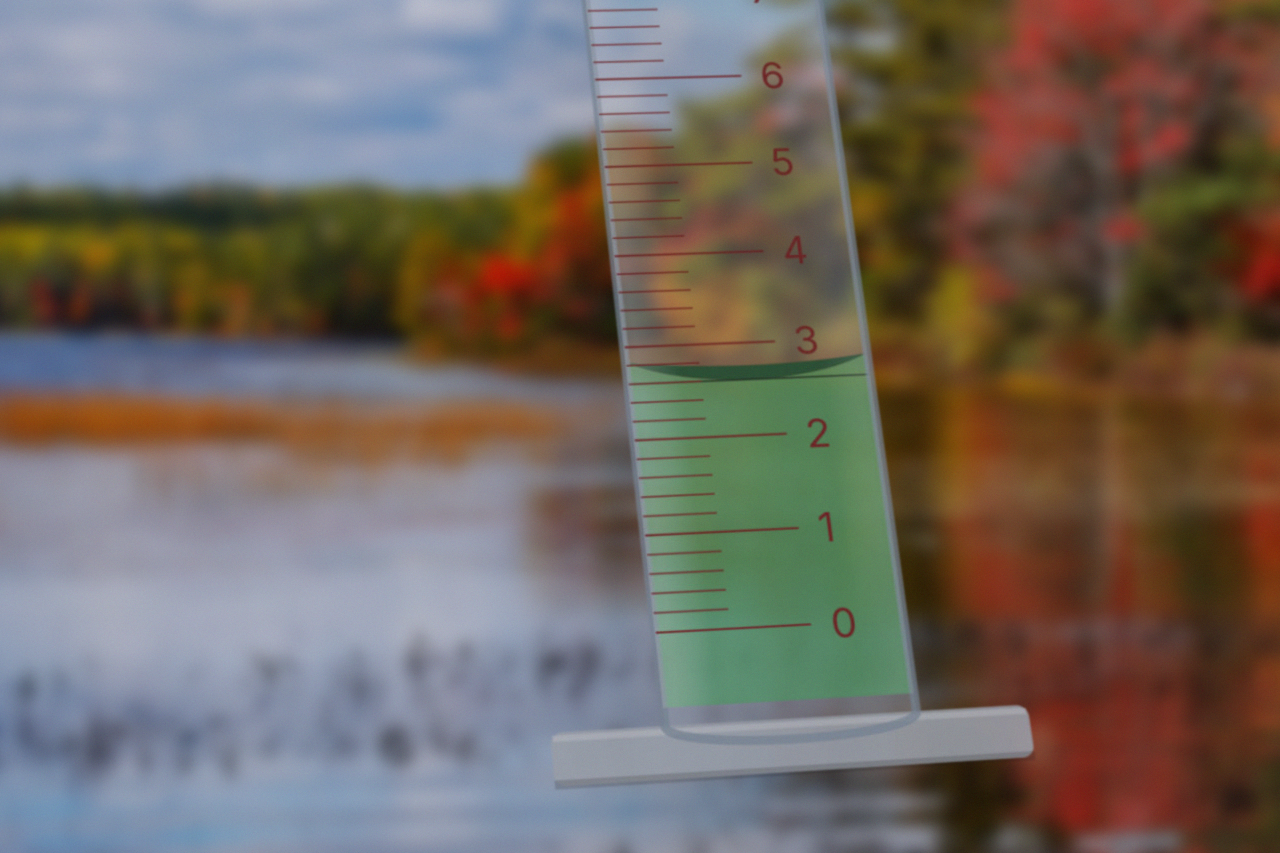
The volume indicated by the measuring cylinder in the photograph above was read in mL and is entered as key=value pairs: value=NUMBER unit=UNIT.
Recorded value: value=2.6 unit=mL
